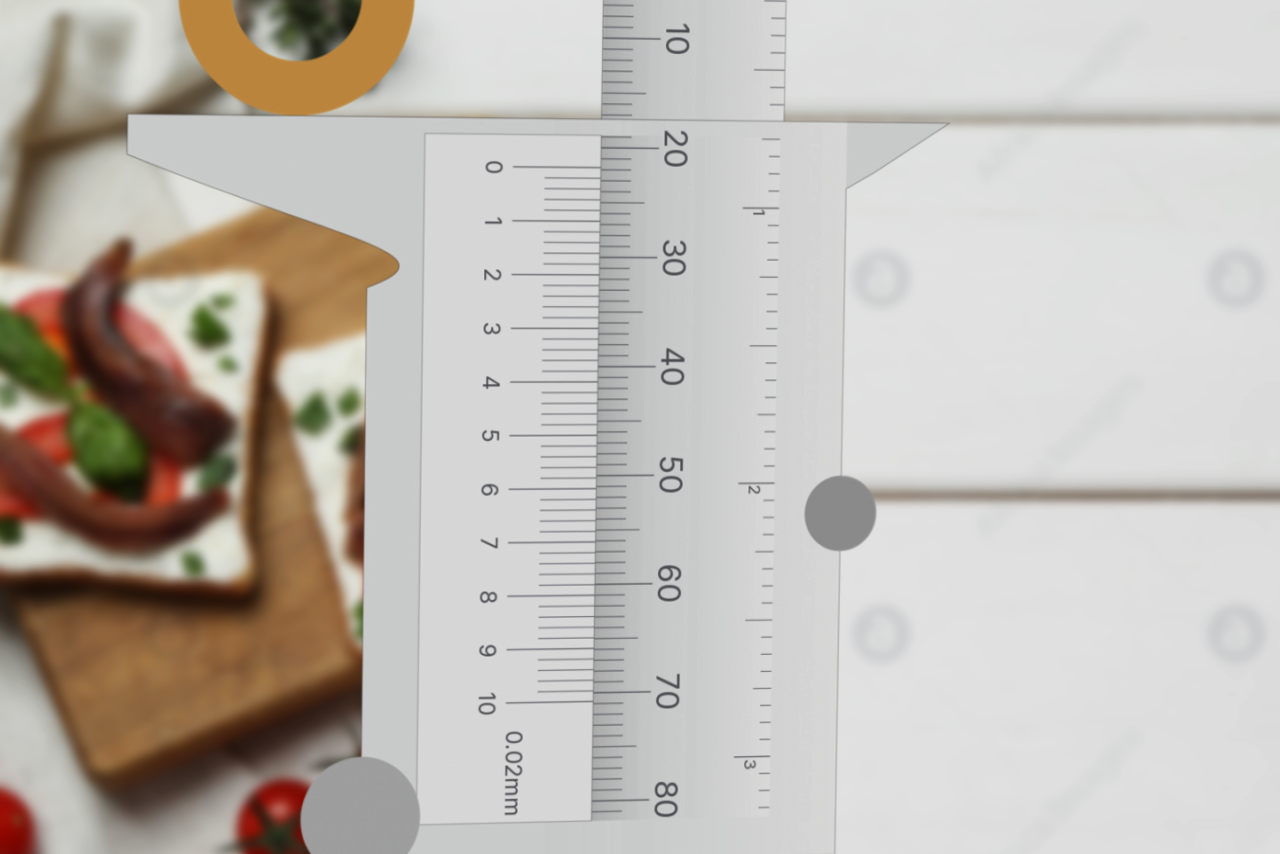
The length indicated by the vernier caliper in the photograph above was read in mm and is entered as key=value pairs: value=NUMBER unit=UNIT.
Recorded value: value=21.8 unit=mm
